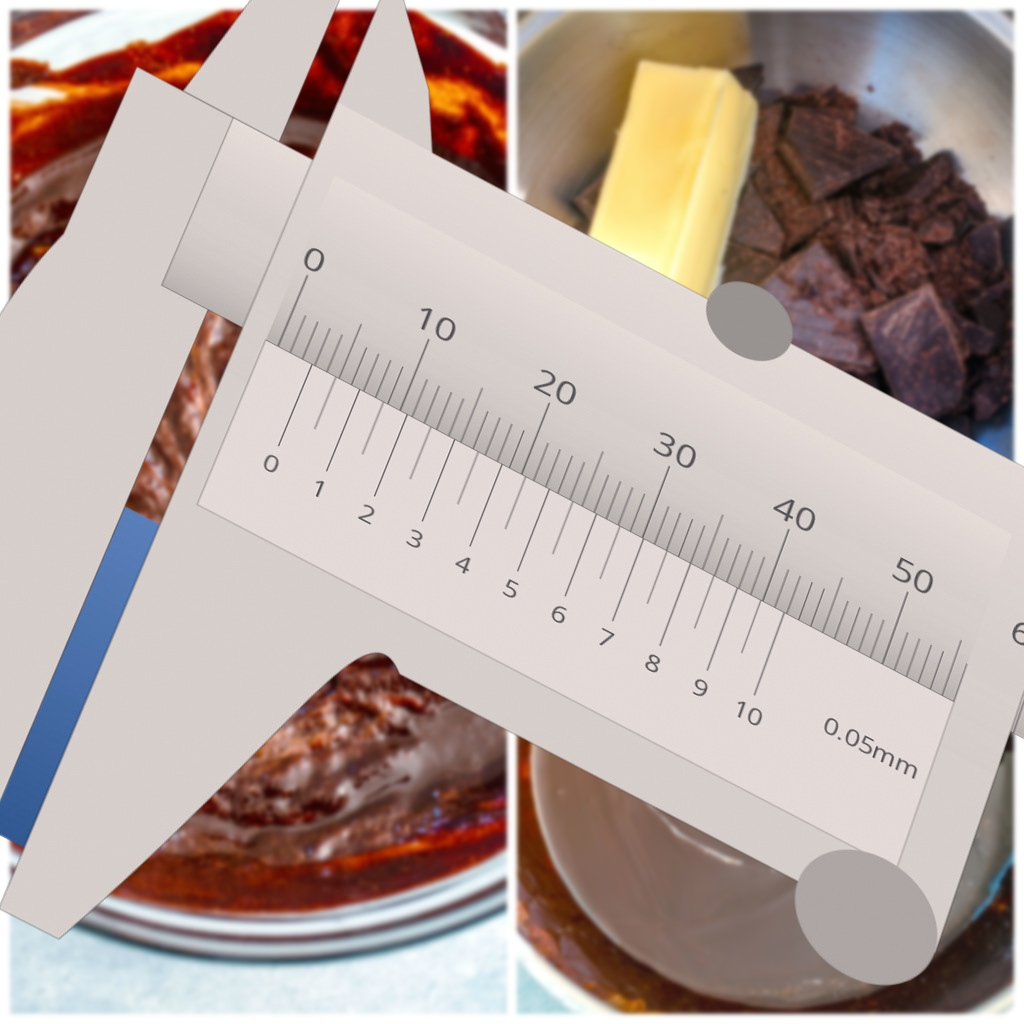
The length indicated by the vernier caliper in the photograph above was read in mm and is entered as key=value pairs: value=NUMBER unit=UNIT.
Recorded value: value=2.8 unit=mm
